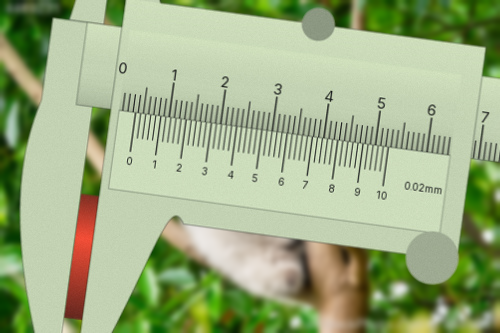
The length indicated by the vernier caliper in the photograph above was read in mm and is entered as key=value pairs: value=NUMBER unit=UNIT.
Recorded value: value=3.5 unit=mm
